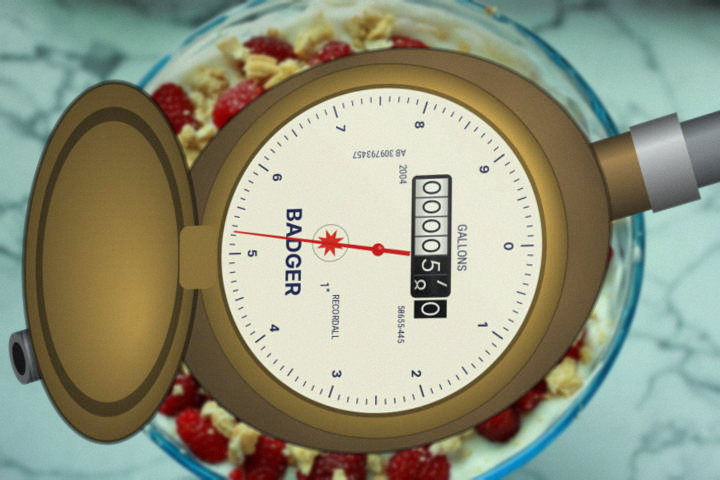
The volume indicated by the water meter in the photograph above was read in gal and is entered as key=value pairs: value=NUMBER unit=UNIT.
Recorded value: value=575.2 unit=gal
